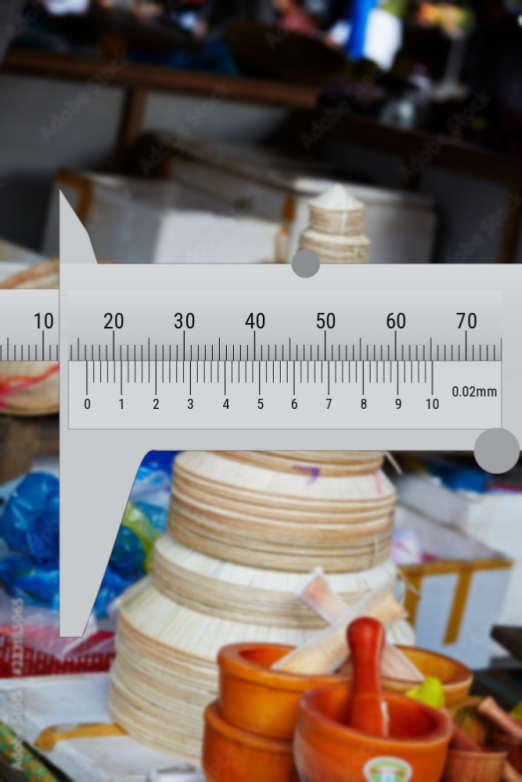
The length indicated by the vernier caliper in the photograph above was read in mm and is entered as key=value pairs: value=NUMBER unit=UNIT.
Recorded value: value=16.2 unit=mm
